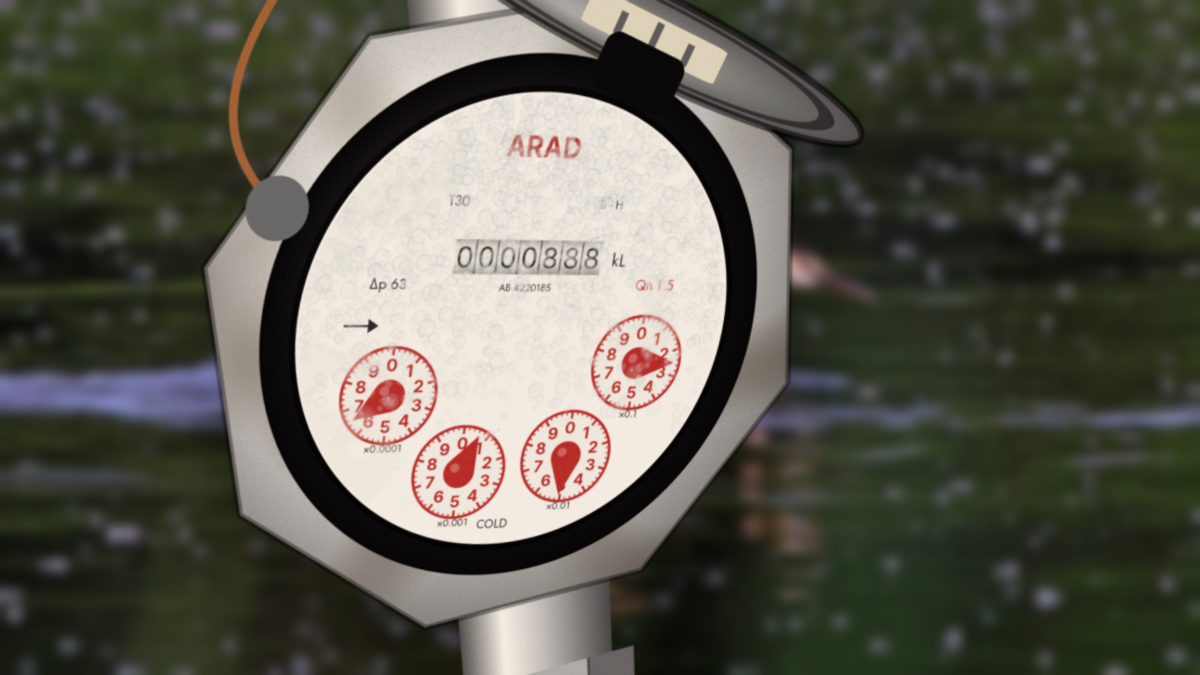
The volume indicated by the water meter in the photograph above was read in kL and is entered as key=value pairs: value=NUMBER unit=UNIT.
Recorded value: value=888.2506 unit=kL
